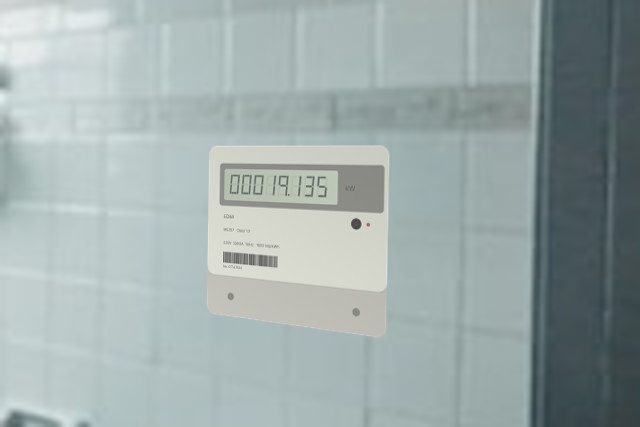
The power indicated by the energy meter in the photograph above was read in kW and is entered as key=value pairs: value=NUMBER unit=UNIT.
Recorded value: value=19.135 unit=kW
